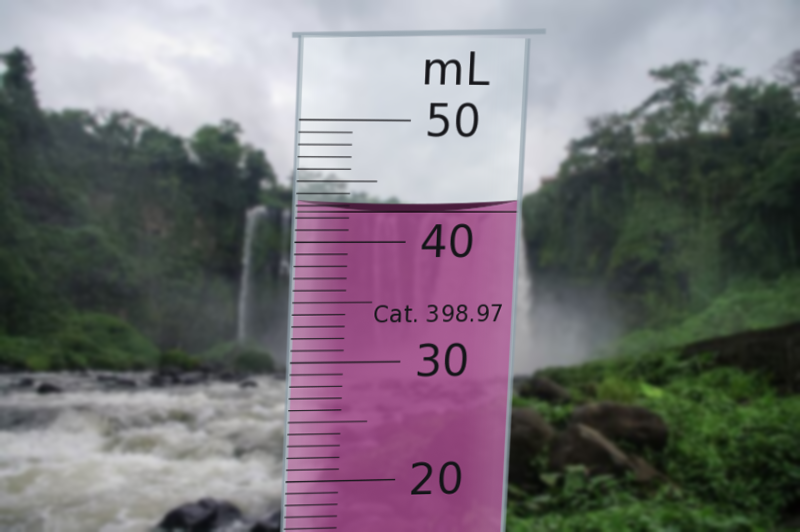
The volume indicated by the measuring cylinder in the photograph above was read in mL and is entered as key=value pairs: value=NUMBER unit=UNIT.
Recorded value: value=42.5 unit=mL
